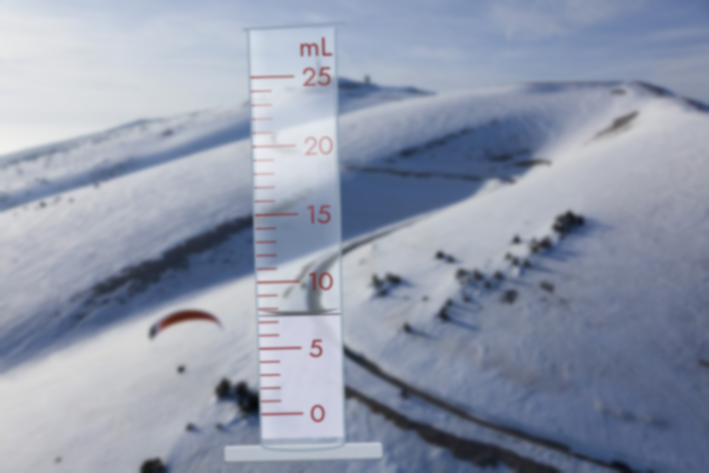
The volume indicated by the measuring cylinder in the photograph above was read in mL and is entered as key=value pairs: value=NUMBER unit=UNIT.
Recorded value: value=7.5 unit=mL
